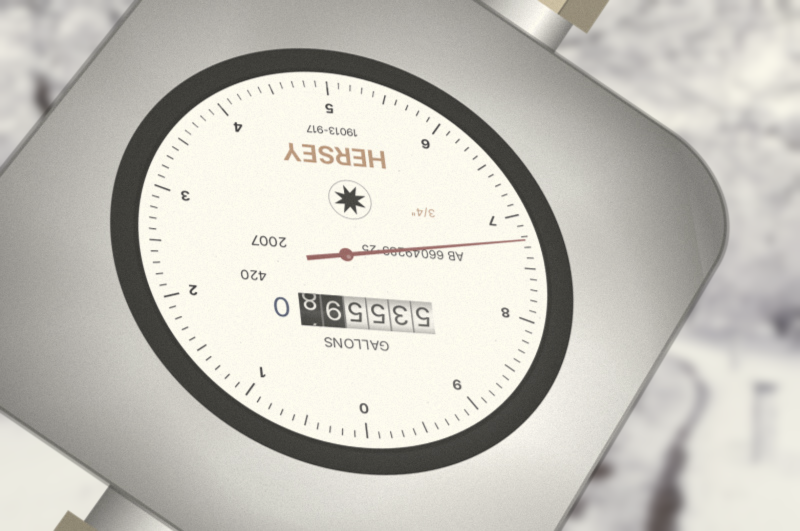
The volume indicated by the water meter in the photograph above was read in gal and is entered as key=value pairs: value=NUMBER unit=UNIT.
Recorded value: value=5355977.2 unit=gal
